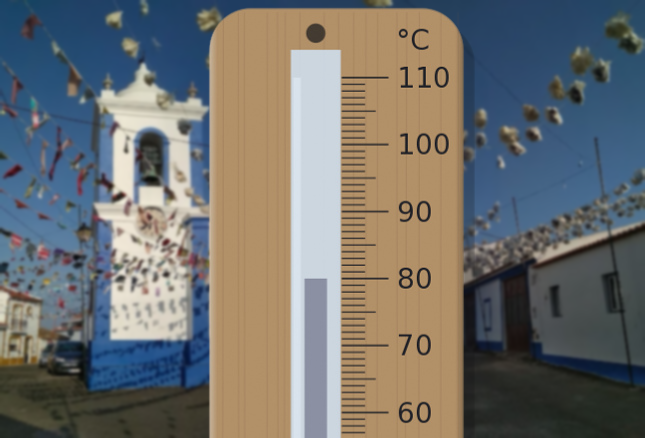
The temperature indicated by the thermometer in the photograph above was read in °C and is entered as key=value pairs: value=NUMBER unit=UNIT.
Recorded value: value=80 unit=°C
